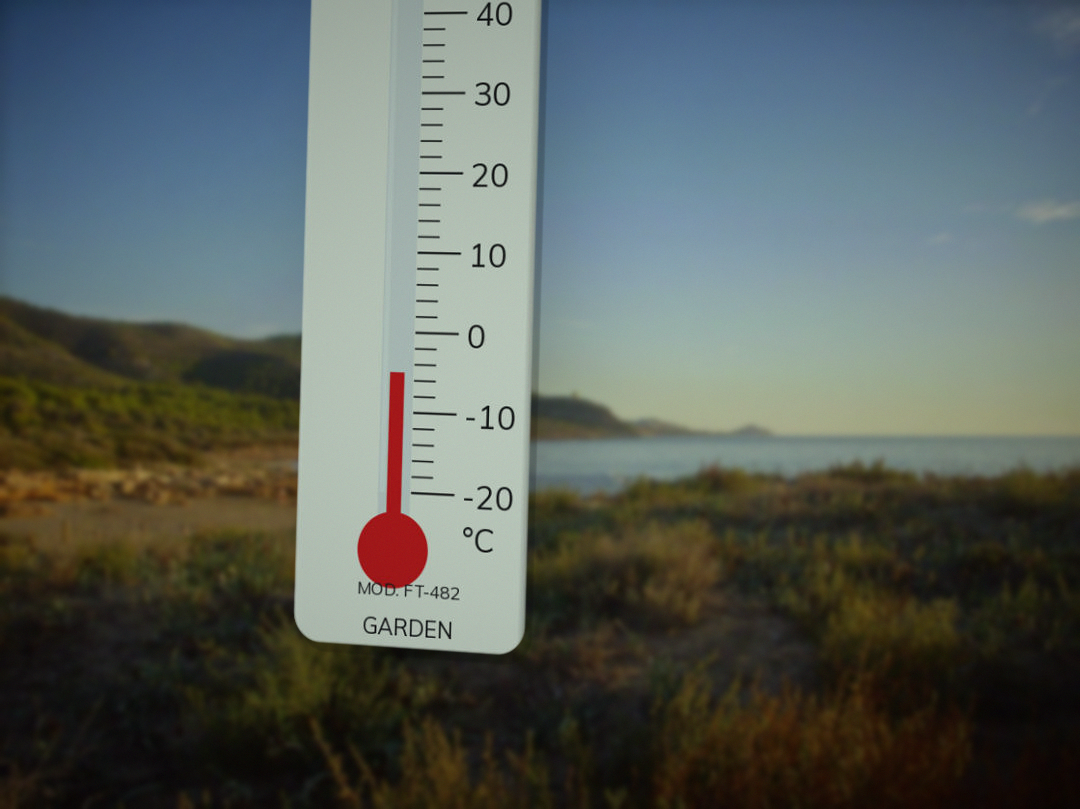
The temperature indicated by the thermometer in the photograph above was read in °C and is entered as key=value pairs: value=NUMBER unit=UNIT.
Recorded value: value=-5 unit=°C
